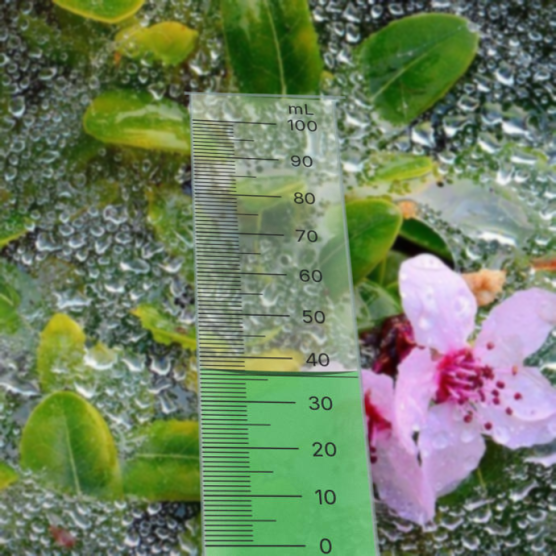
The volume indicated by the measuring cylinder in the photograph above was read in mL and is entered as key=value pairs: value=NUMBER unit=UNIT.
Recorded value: value=36 unit=mL
